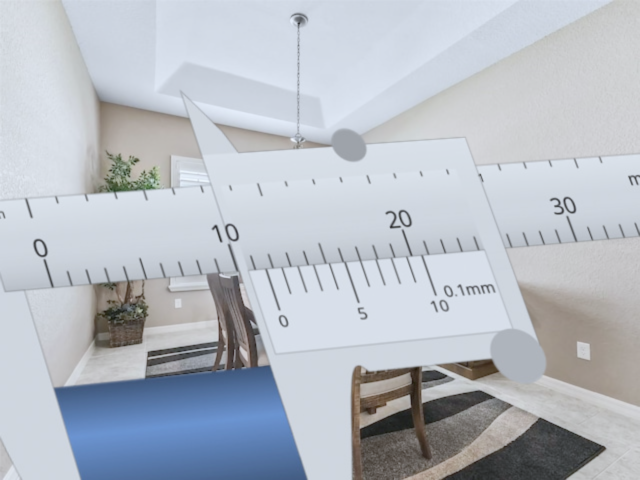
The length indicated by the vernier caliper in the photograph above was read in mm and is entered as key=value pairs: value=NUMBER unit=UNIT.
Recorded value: value=11.6 unit=mm
